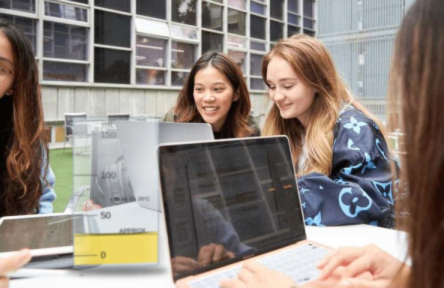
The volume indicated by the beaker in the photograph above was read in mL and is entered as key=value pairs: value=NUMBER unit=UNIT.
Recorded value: value=25 unit=mL
